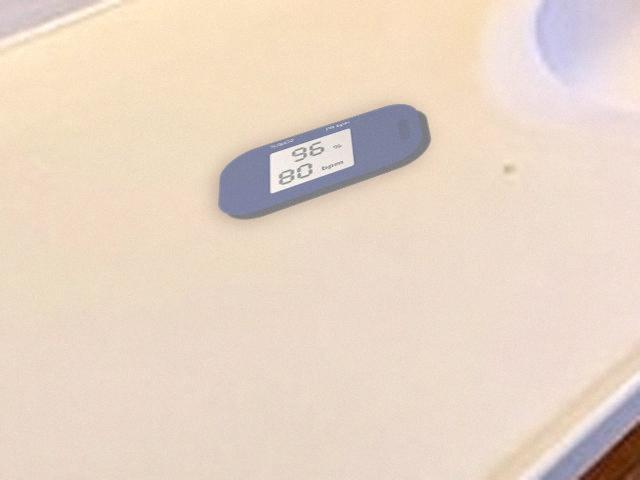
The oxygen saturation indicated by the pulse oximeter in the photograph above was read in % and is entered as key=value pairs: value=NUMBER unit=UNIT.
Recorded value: value=96 unit=%
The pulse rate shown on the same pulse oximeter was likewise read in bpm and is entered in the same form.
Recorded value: value=80 unit=bpm
